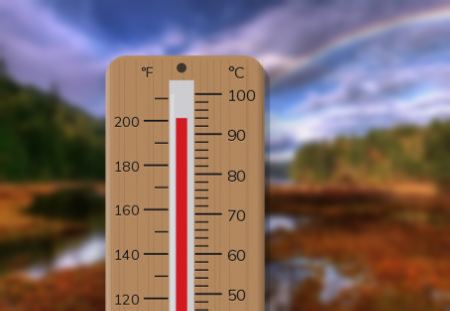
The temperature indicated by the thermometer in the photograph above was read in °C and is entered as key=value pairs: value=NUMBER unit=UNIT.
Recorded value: value=94 unit=°C
